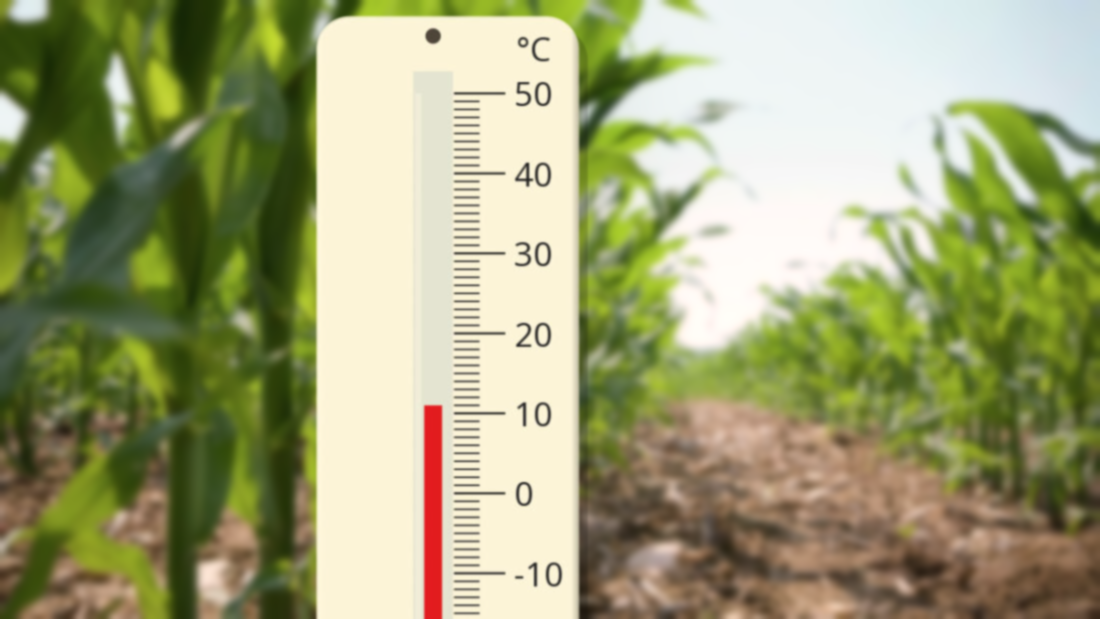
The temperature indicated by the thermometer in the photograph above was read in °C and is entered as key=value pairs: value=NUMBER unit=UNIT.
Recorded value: value=11 unit=°C
